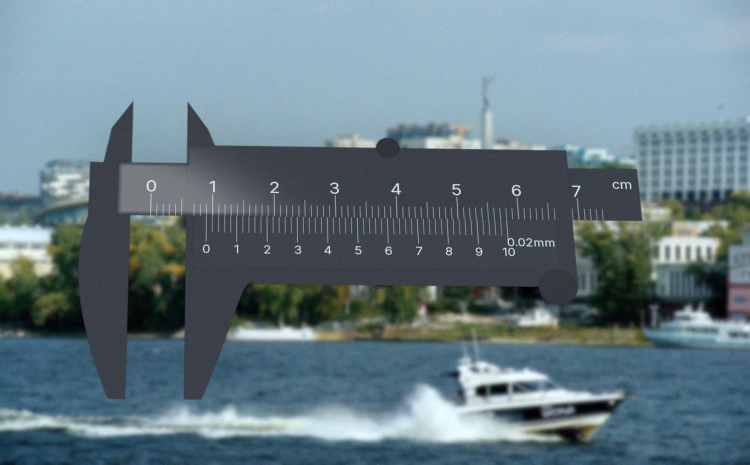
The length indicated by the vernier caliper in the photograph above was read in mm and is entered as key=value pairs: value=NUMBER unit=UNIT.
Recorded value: value=9.0 unit=mm
